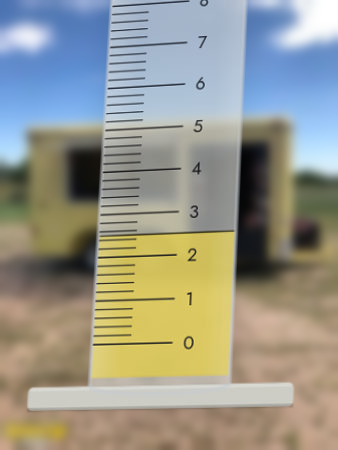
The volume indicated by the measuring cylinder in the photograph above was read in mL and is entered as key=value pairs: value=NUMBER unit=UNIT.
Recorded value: value=2.5 unit=mL
